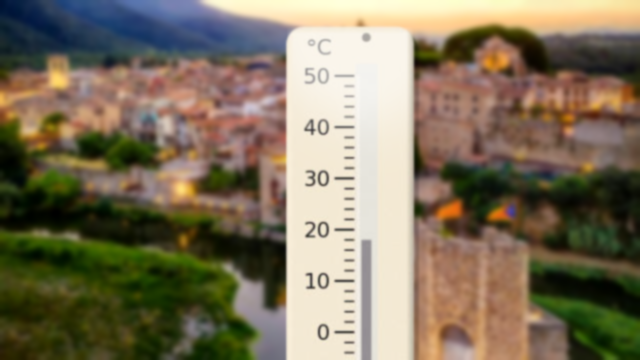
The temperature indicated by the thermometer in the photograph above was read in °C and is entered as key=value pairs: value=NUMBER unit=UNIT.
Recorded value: value=18 unit=°C
